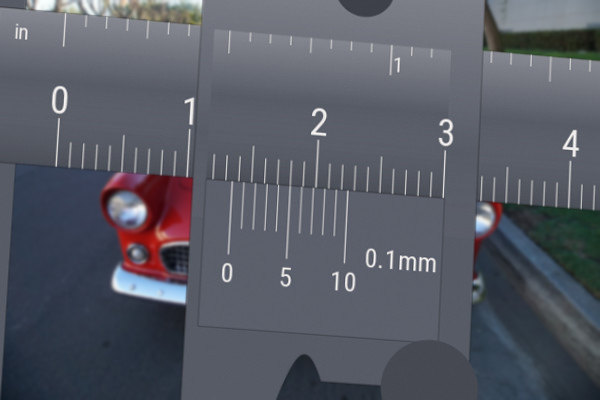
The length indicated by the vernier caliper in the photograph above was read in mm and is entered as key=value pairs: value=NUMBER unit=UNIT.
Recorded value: value=13.5 unit=mm
